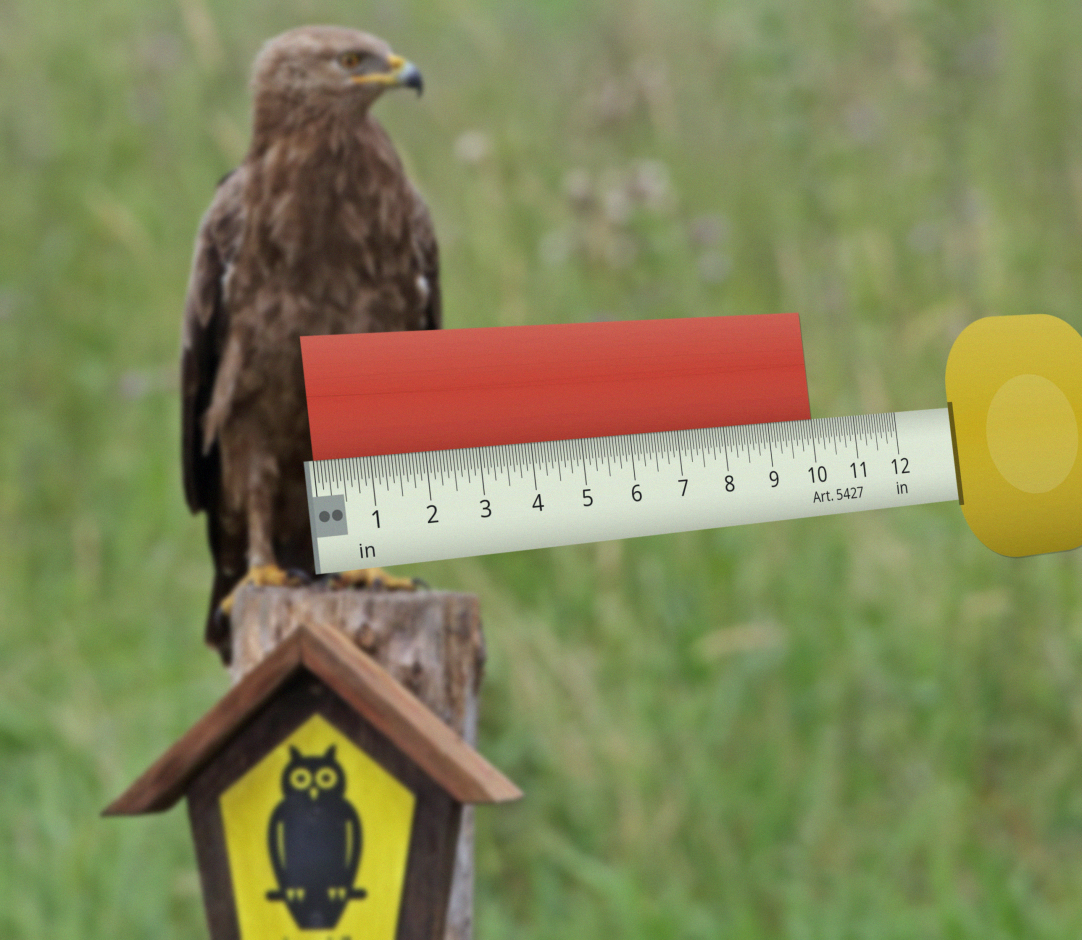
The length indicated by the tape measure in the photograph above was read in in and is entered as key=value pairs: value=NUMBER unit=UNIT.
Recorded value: value=10 unit=in
